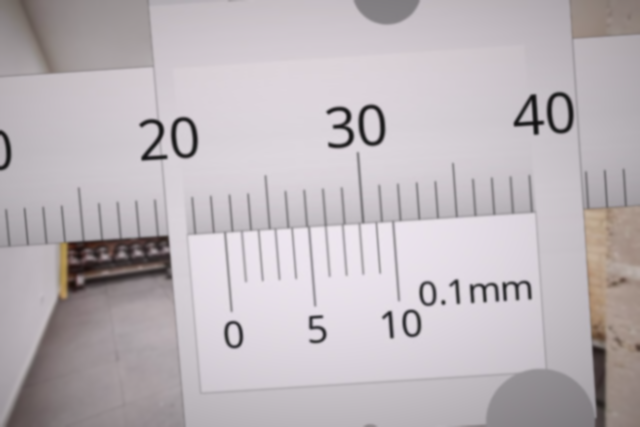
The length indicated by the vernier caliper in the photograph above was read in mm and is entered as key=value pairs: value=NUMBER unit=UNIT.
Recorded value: value=22.6 unit=mm
